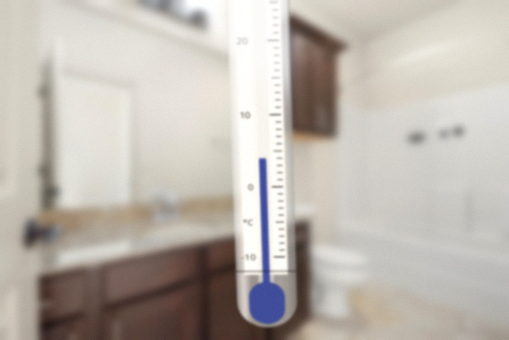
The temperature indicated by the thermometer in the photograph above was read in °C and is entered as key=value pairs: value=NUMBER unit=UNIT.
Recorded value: value=4 unit=°C
